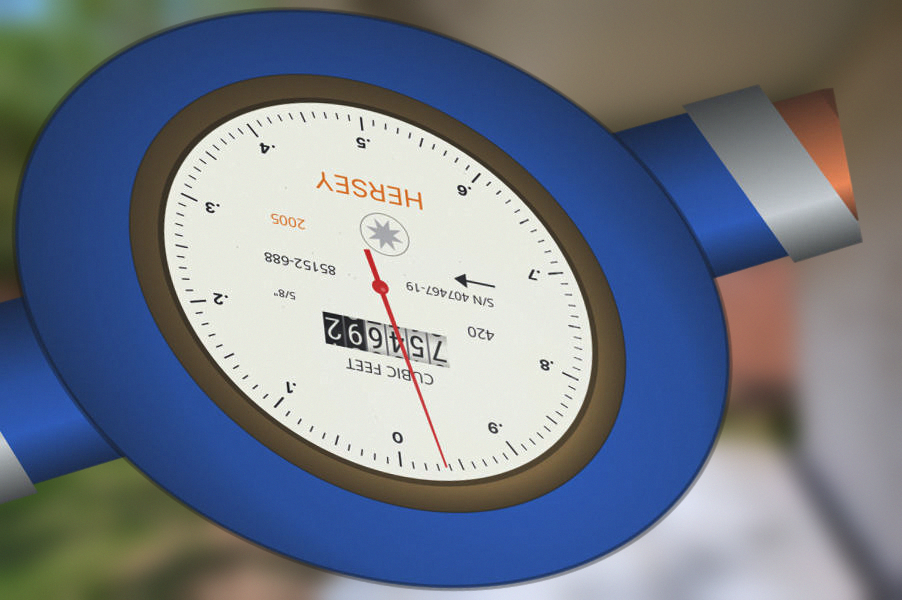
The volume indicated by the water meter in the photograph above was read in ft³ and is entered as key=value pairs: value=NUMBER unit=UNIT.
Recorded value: value=754691.96 unit=ft³
